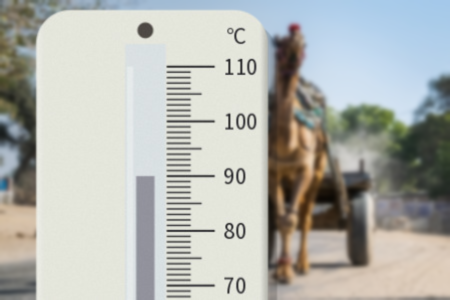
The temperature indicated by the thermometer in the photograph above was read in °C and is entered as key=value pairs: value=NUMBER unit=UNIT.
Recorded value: value=90 unit=°C
